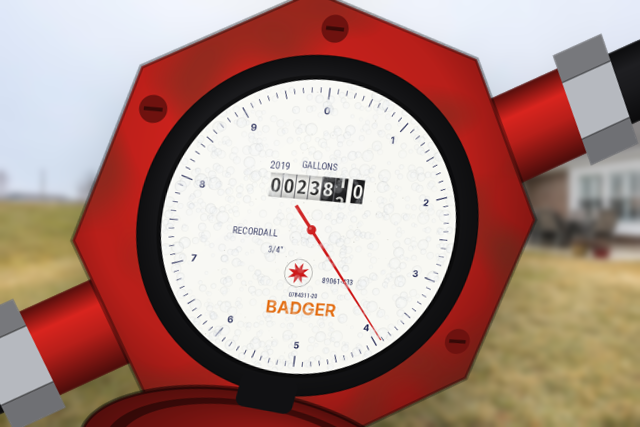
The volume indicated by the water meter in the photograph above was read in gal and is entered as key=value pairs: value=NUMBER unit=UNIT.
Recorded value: value=23813.9 unit=gal
